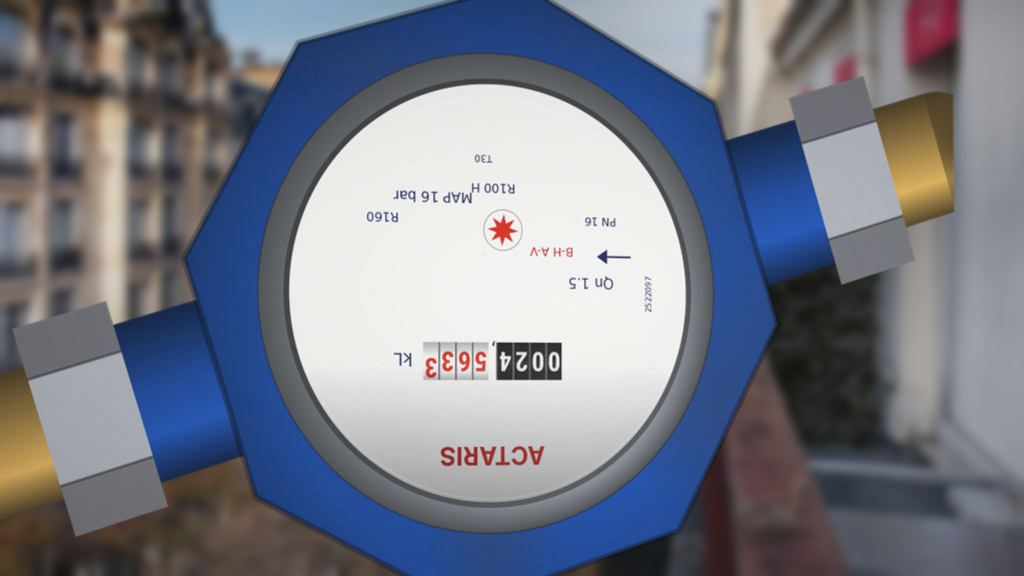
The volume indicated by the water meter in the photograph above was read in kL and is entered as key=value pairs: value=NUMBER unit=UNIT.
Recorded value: value=24.5633 unit=kL
